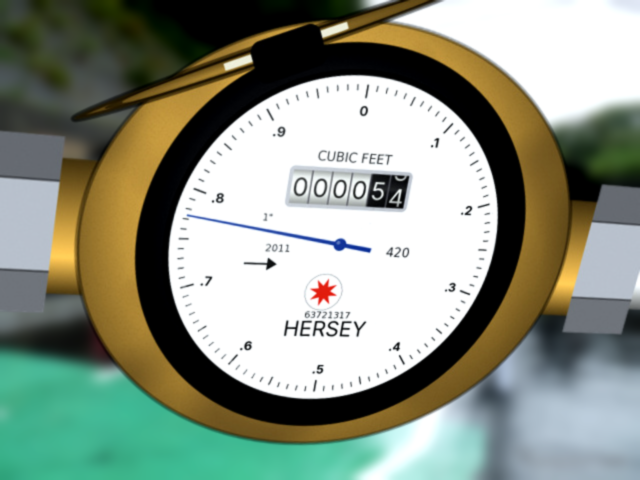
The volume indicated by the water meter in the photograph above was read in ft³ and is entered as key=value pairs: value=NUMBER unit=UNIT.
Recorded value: value=53.77 unit=ft³
